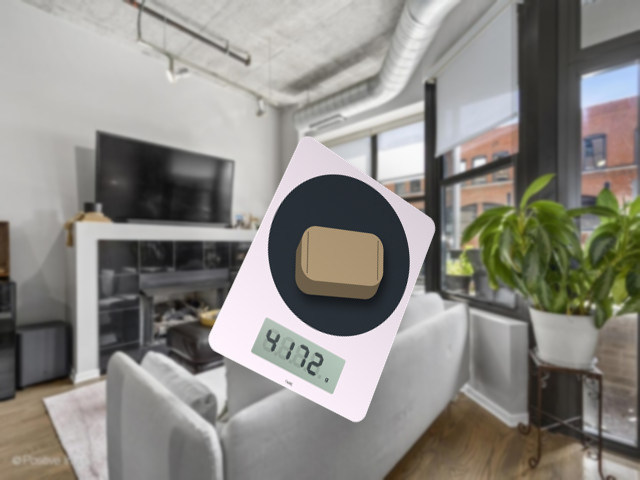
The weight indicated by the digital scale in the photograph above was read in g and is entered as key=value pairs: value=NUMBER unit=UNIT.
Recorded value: value=4172 unit=g
